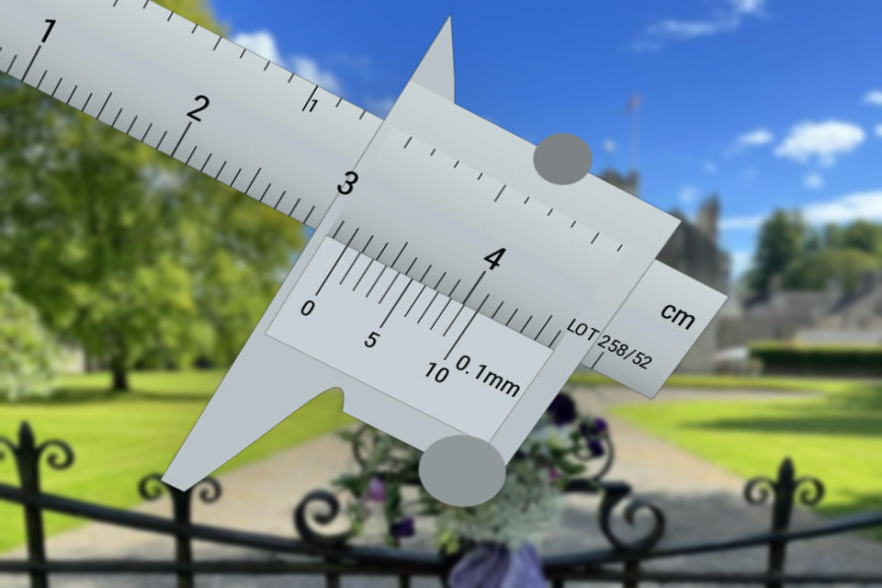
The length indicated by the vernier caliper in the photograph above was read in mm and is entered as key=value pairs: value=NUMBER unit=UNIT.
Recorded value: value=32.0 unit=mm
